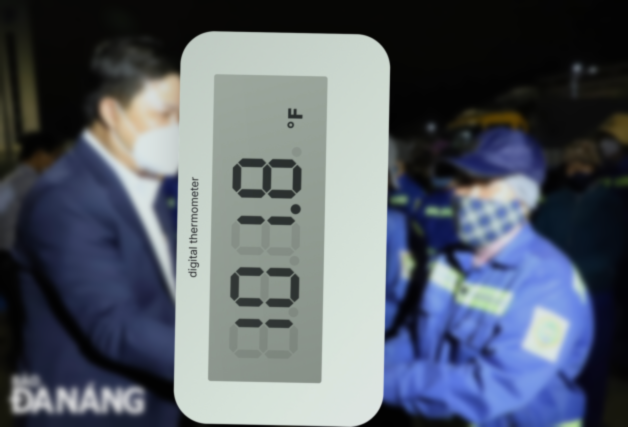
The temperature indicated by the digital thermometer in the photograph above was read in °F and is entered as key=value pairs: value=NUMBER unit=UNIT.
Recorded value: value=101.8 unit=°F
